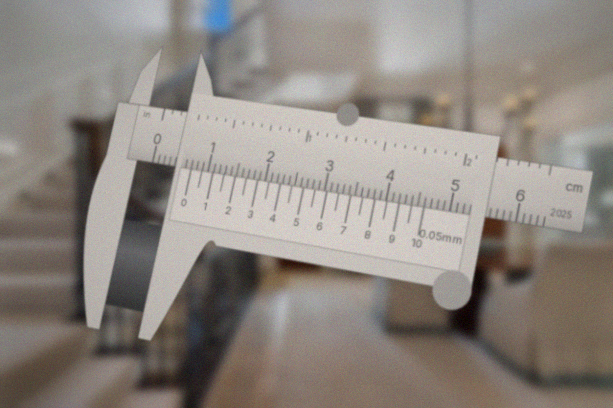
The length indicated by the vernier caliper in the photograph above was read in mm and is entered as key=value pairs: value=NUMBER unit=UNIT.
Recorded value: value=7.0 unit=mm
